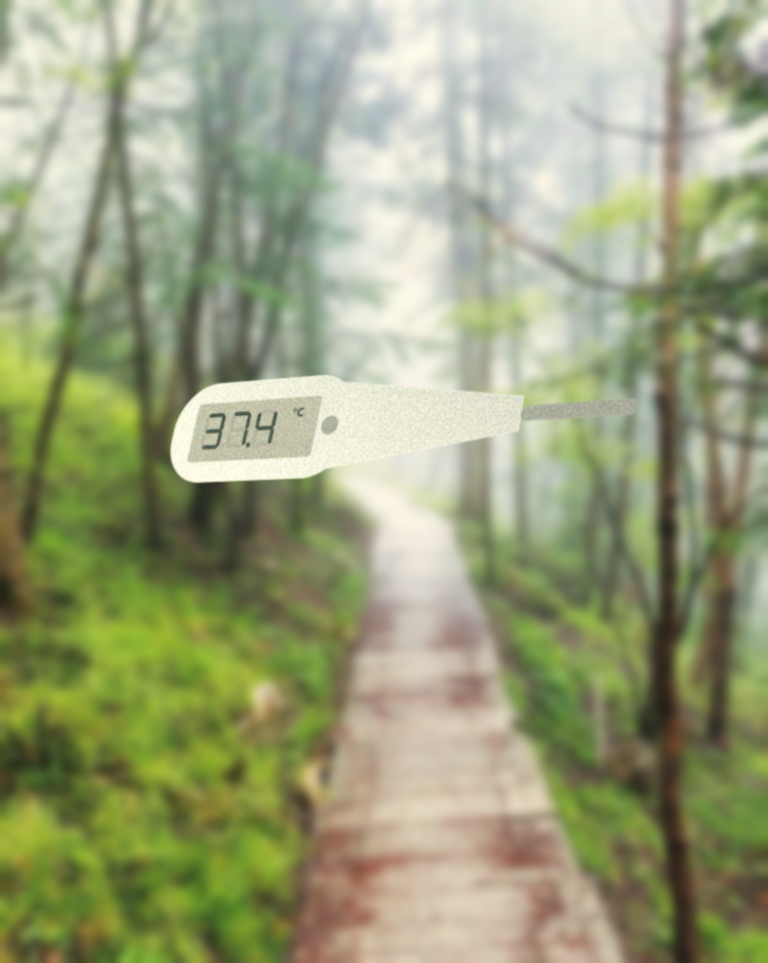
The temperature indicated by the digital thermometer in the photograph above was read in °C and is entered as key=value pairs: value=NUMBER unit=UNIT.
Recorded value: value=37.4 unit=°C
